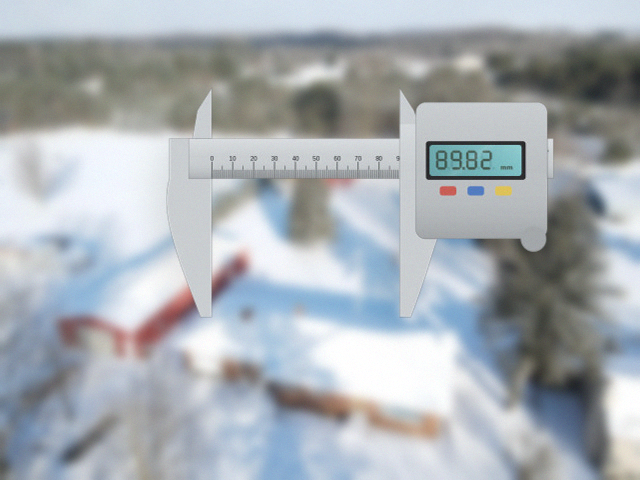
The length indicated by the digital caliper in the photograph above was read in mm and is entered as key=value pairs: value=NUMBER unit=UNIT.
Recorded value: value=89.82 unit=mm
